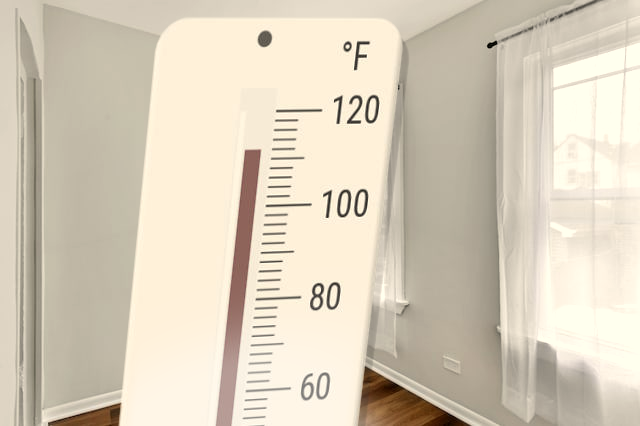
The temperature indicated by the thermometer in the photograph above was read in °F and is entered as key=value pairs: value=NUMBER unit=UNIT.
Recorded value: value=112 unit=°F
